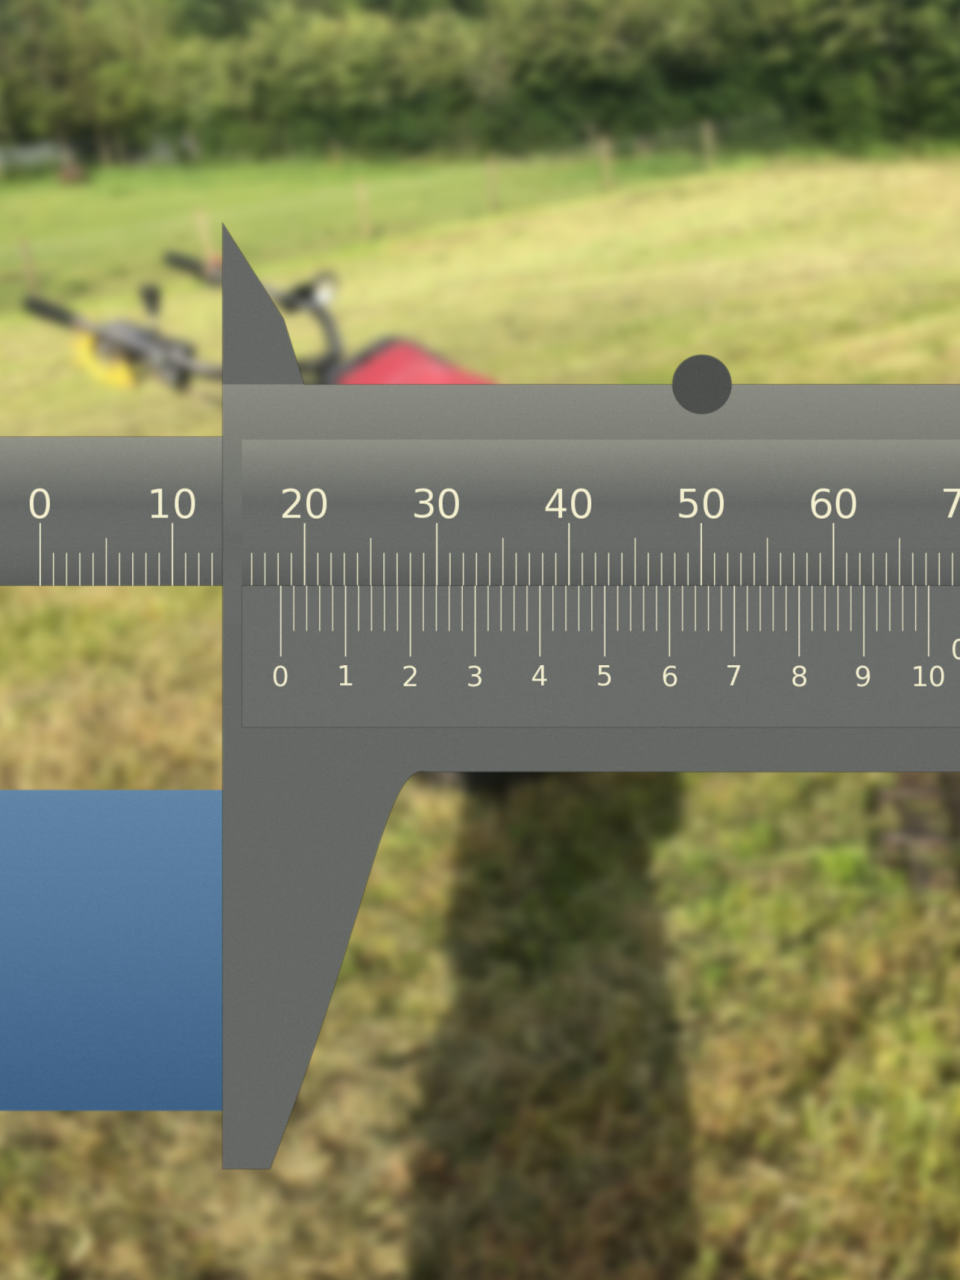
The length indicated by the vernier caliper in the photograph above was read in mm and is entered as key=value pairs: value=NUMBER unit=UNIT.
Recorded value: value=18.2 unit=mm
